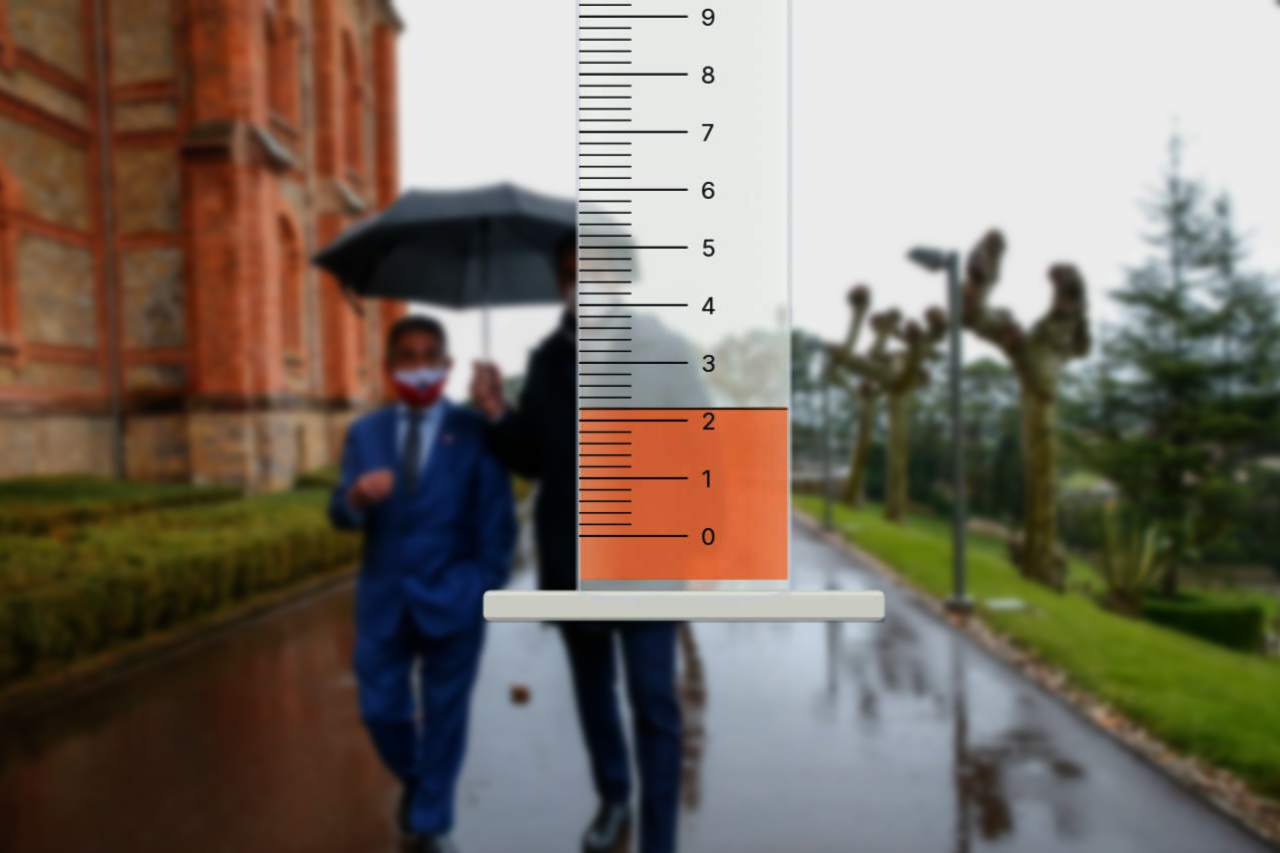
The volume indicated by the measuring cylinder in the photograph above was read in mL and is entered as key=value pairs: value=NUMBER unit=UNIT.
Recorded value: value=2.2 unit=mL
